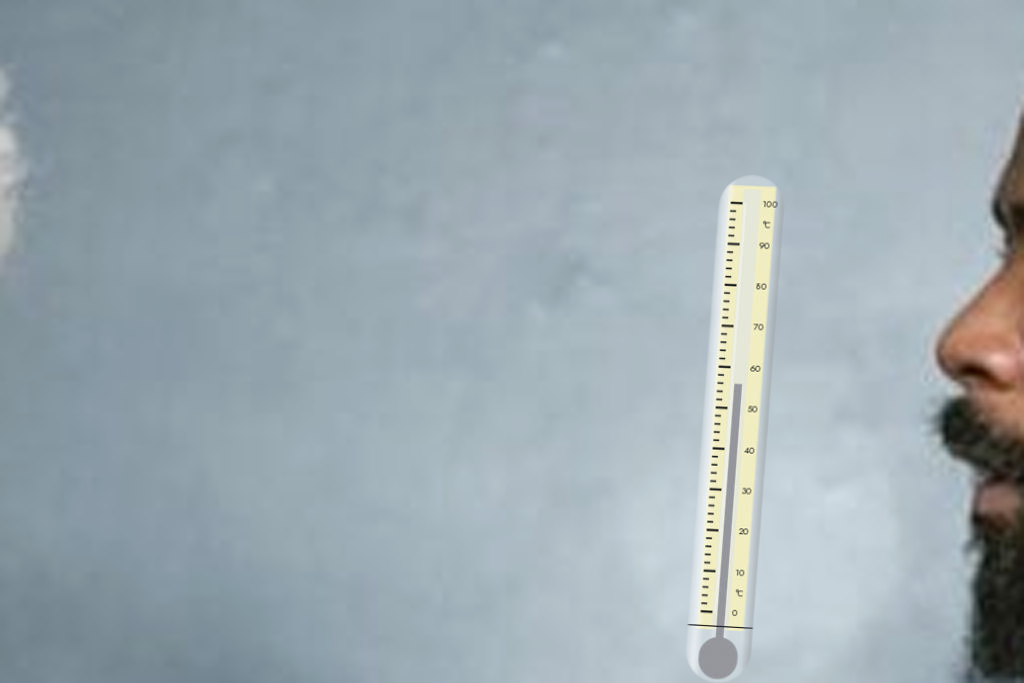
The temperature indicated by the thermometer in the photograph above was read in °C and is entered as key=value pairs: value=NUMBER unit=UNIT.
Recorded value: value=56 unit=°C
